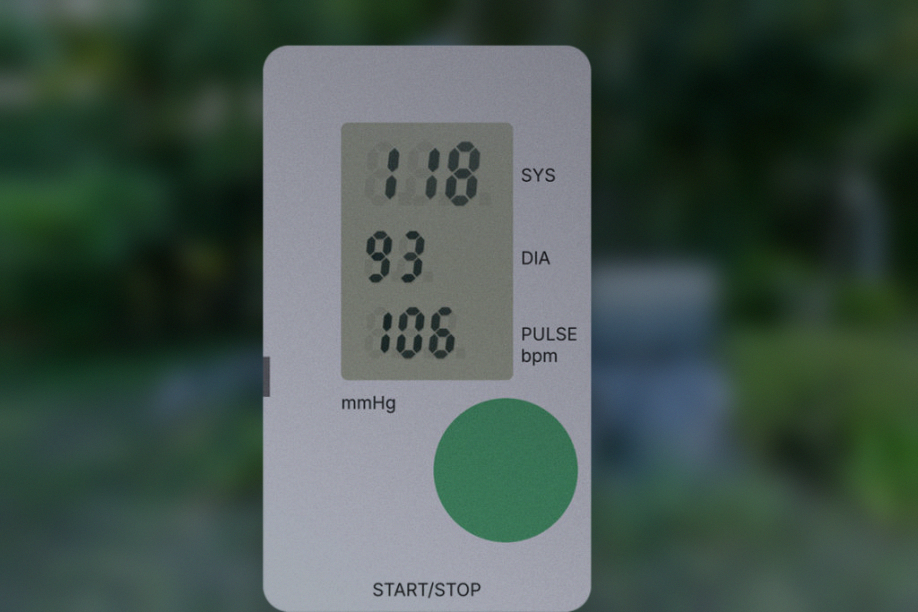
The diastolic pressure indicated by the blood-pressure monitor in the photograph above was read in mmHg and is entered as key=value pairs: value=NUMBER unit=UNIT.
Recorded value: value=93 unit=mmHg
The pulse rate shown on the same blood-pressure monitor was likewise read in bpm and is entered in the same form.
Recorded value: value=106 unit=bpm
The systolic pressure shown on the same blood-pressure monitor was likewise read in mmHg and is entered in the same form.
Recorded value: value=118 unit=mmHg
